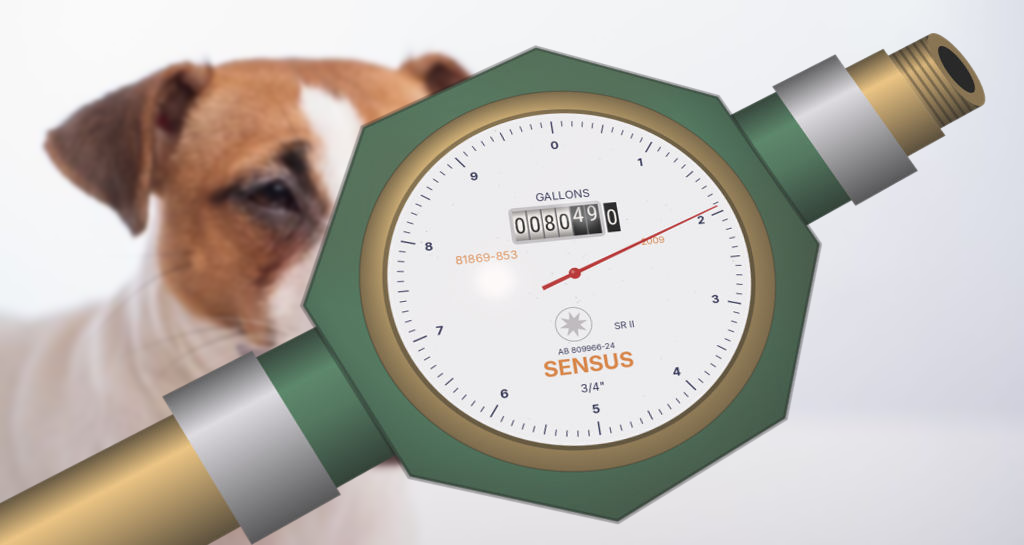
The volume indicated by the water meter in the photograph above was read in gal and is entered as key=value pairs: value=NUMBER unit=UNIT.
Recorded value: value=80491.9 unit=gal
